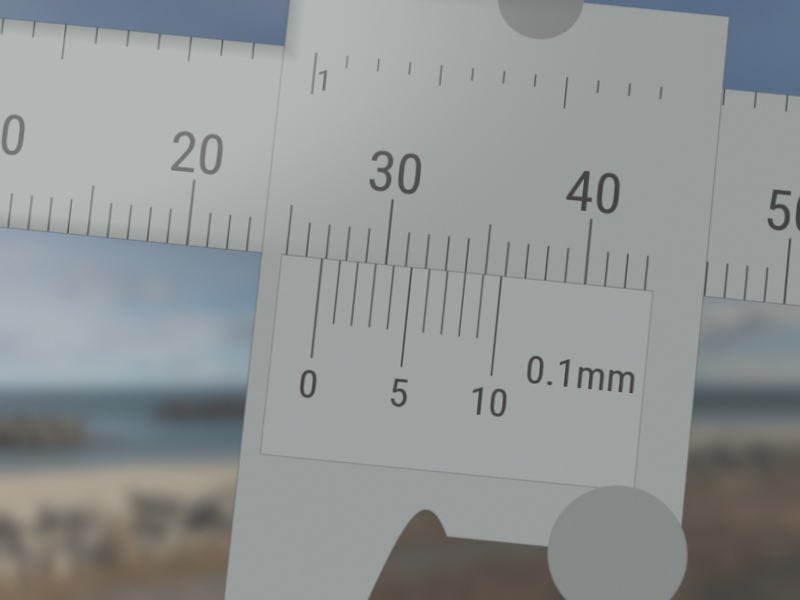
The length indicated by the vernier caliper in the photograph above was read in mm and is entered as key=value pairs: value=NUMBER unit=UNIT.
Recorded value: value=26.8 unit=mm
